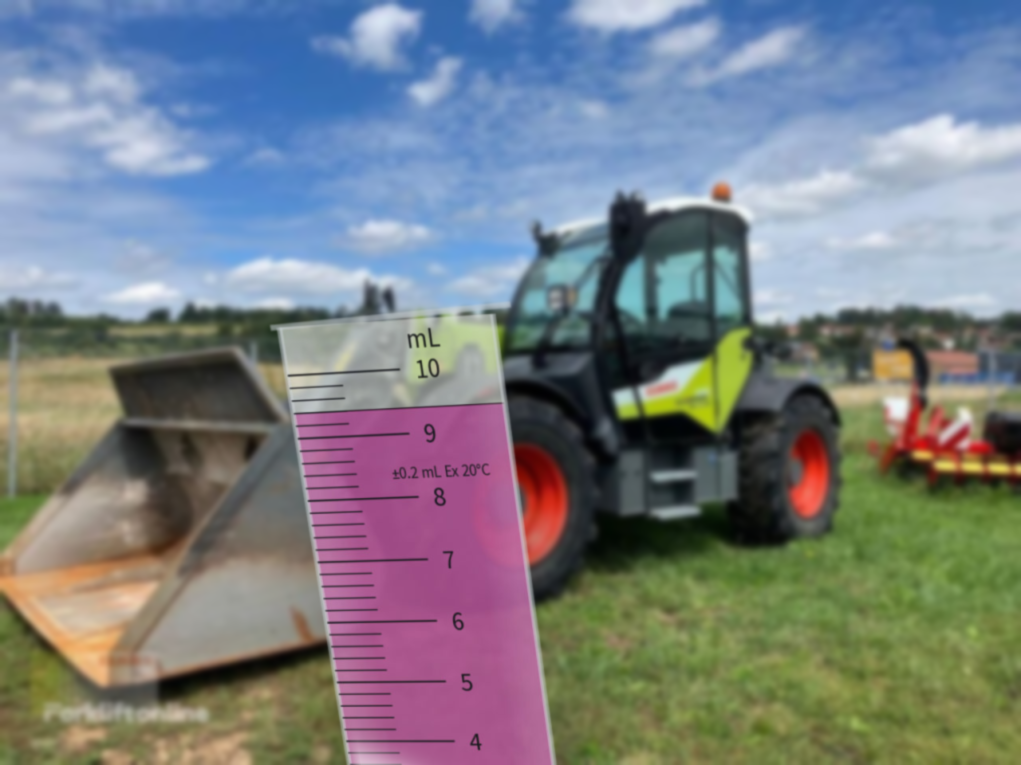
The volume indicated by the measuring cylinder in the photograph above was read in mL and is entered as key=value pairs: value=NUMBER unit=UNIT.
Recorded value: value=9.4 unit=mL
